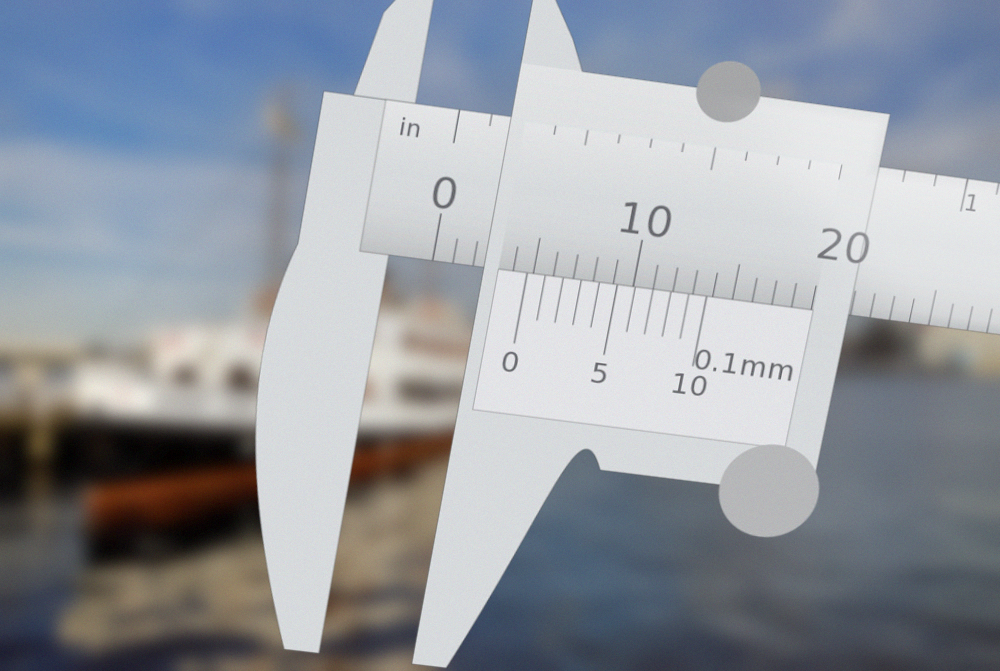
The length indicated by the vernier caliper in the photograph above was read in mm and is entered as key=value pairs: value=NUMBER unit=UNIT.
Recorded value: value=4.7 unit=mm
